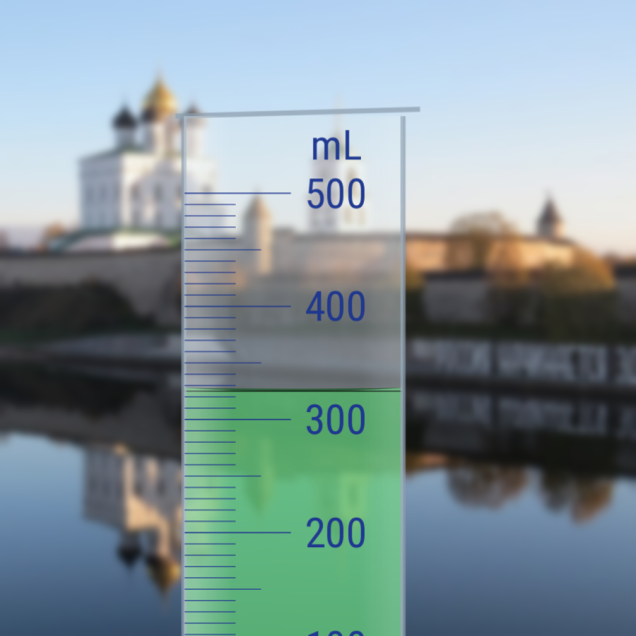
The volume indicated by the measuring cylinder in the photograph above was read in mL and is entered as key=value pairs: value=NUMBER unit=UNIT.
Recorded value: value=325 unit=mL
